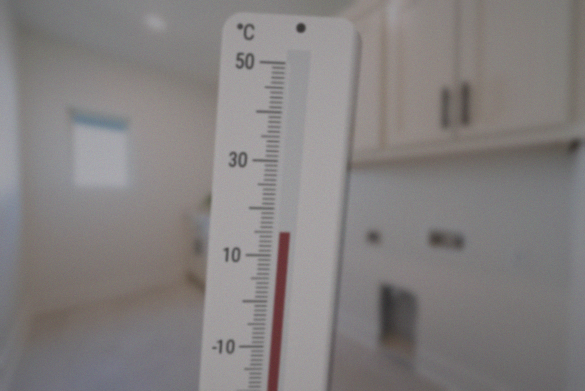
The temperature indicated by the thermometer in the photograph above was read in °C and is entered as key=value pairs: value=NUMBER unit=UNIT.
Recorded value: value=15 unit=°C
